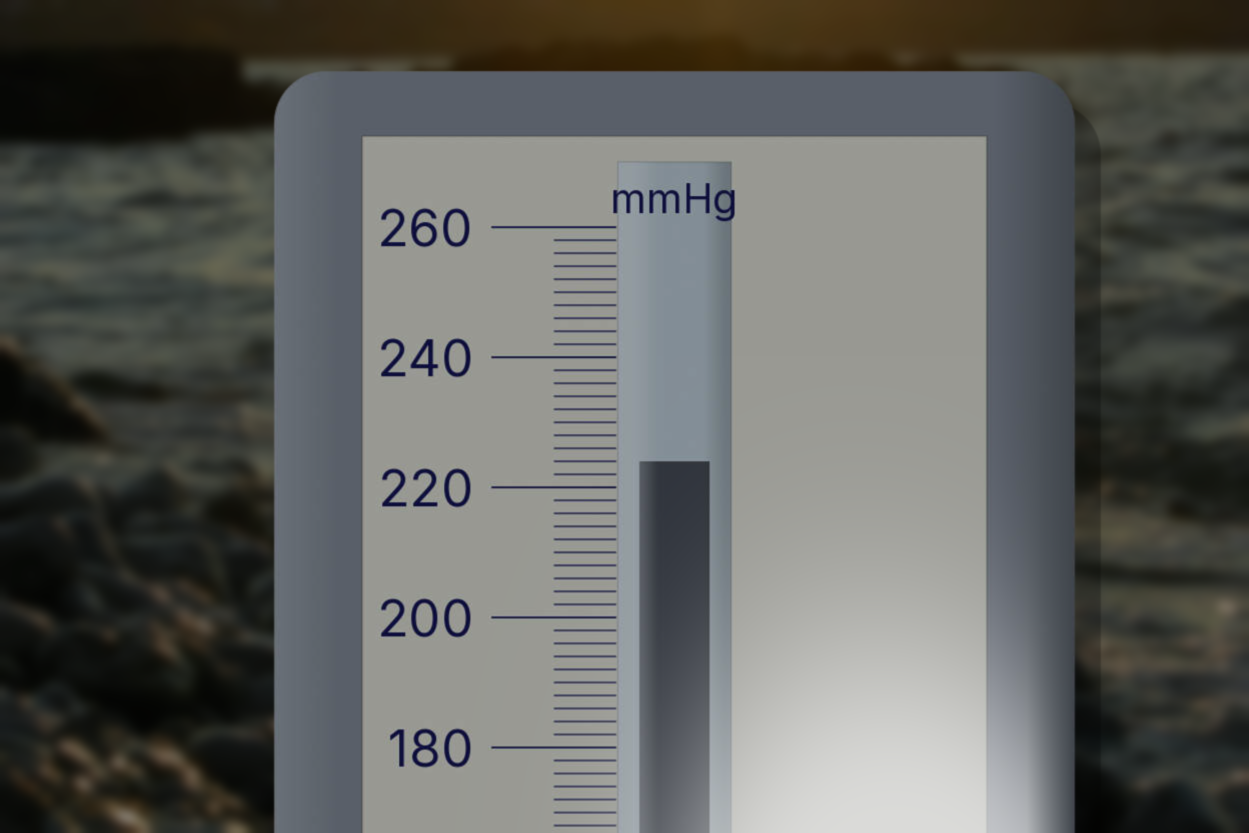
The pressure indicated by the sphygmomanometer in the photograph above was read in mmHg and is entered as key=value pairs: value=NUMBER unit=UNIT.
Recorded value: value=224 unit=mmHg
